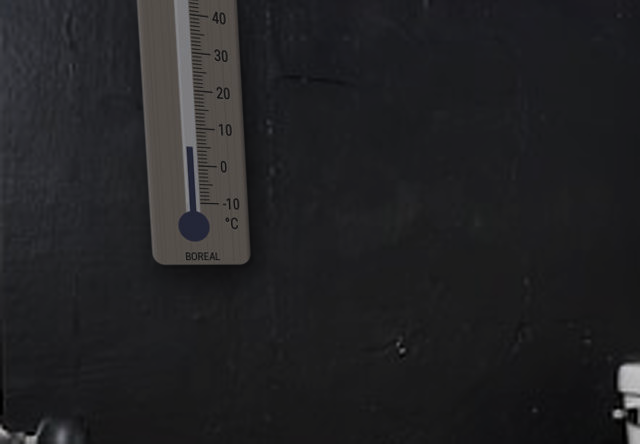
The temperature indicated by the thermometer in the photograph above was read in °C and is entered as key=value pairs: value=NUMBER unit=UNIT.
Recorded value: value=5 unit=°C
